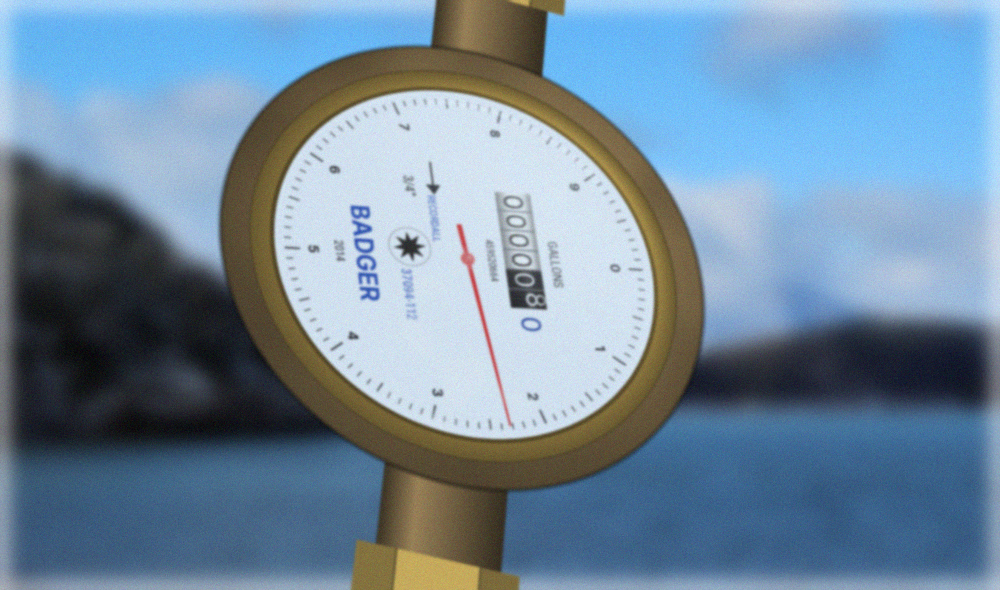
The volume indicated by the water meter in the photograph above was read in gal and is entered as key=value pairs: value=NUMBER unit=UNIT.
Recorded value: value=82.3 unit=gal
